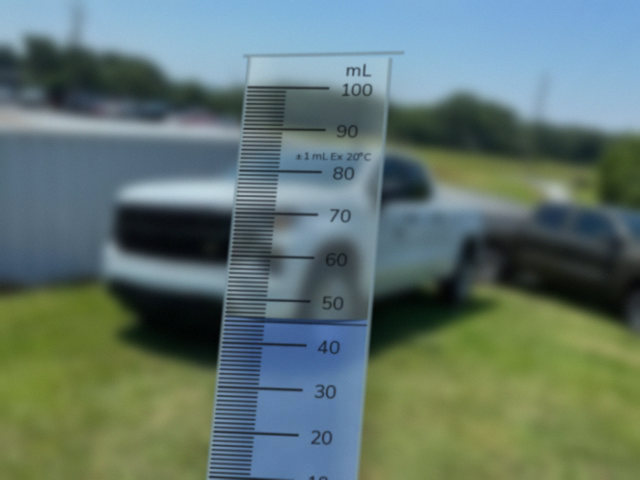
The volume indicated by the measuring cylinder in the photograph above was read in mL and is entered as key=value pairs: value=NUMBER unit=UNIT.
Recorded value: value=45 unit=mL
